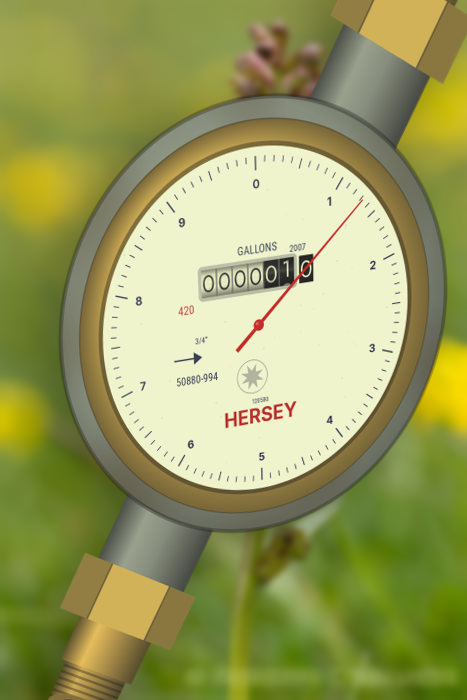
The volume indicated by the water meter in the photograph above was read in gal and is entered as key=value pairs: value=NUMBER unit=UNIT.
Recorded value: value=11.3 unit=gal
